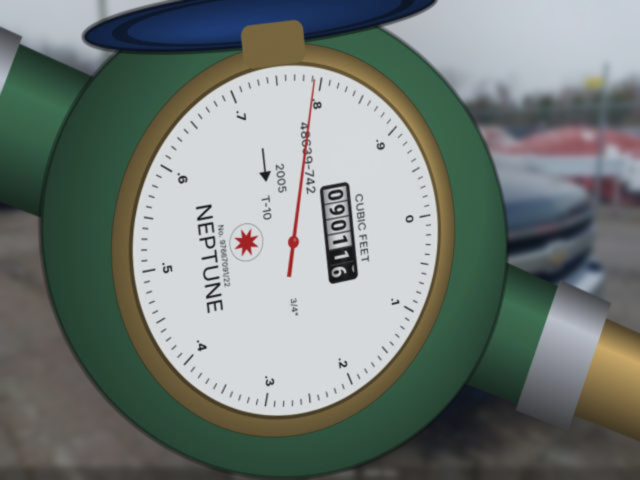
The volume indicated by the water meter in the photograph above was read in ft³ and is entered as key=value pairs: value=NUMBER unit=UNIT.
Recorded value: value=90115.79 unit=ft³
